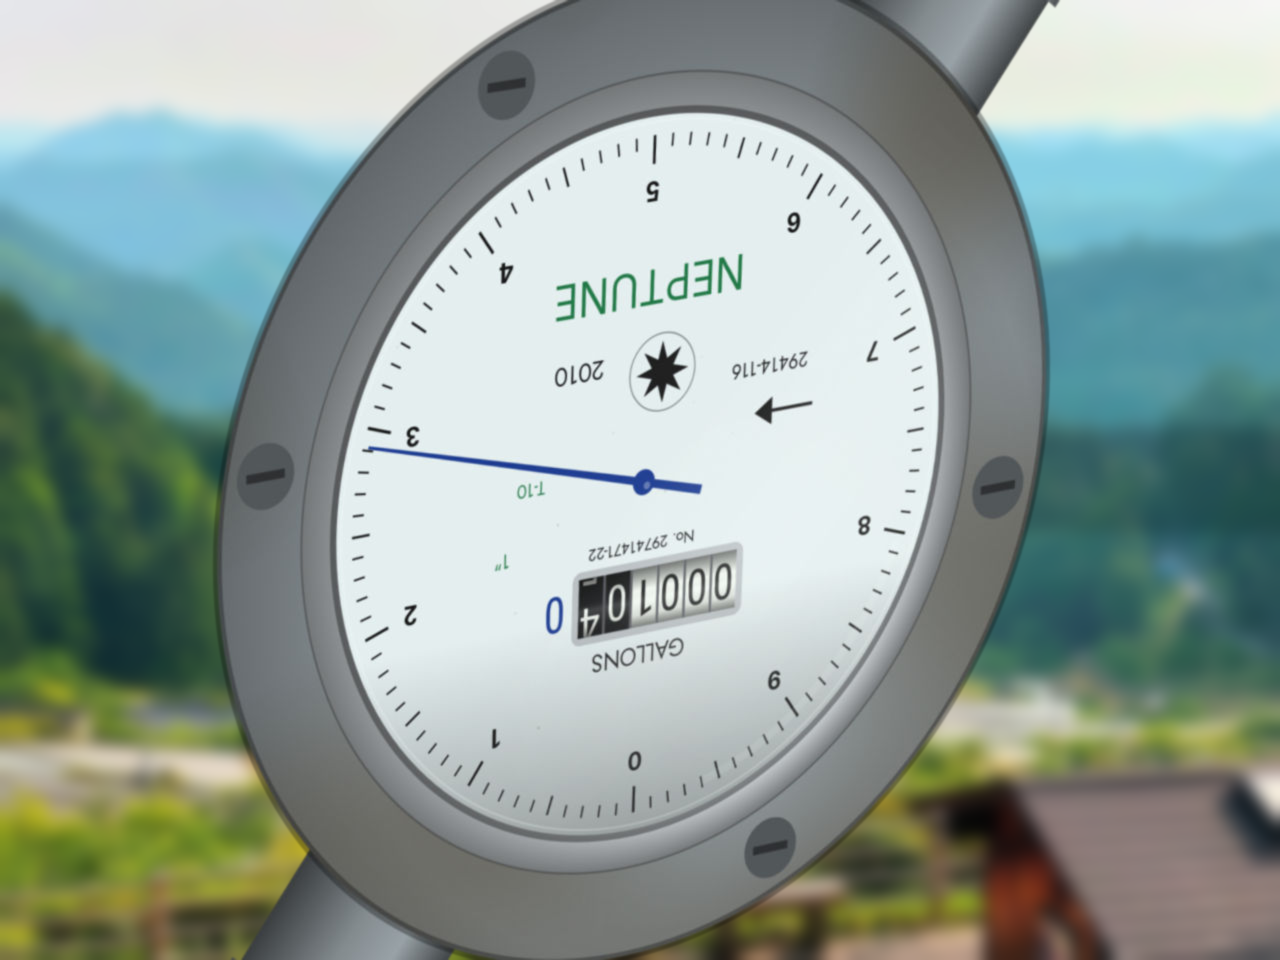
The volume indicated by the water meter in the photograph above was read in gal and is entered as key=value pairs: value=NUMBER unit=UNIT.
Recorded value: value=1042.9 unit=gal
